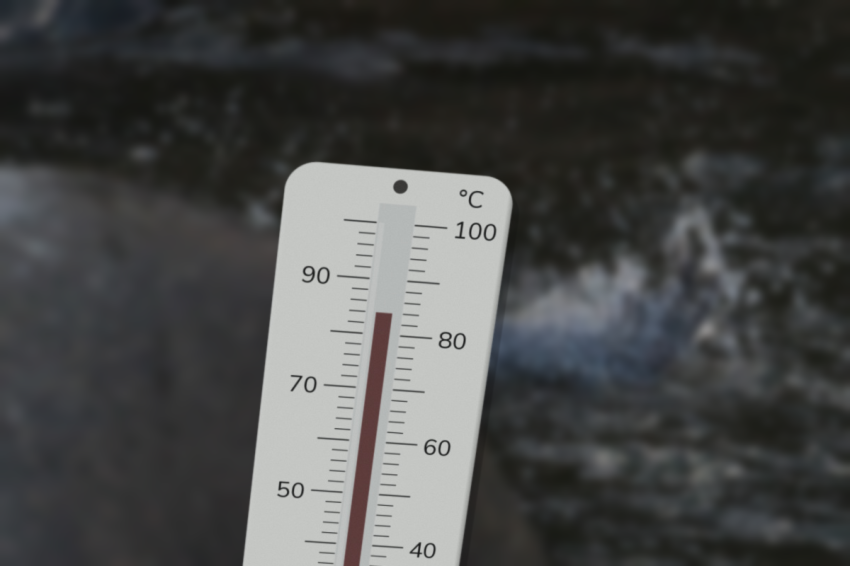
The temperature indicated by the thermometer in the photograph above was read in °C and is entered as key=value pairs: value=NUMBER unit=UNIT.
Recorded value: value=84 unit=°C
